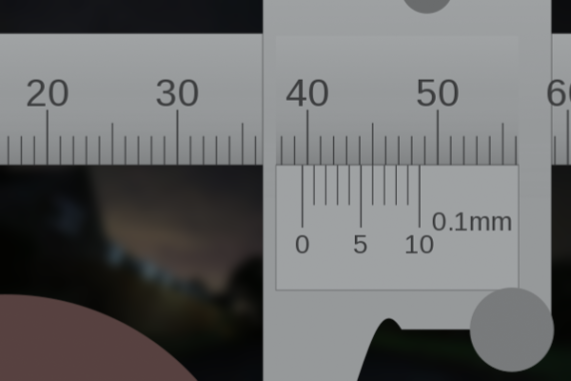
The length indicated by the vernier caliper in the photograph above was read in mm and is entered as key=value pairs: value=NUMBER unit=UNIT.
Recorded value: value=39.6 unit=mm
